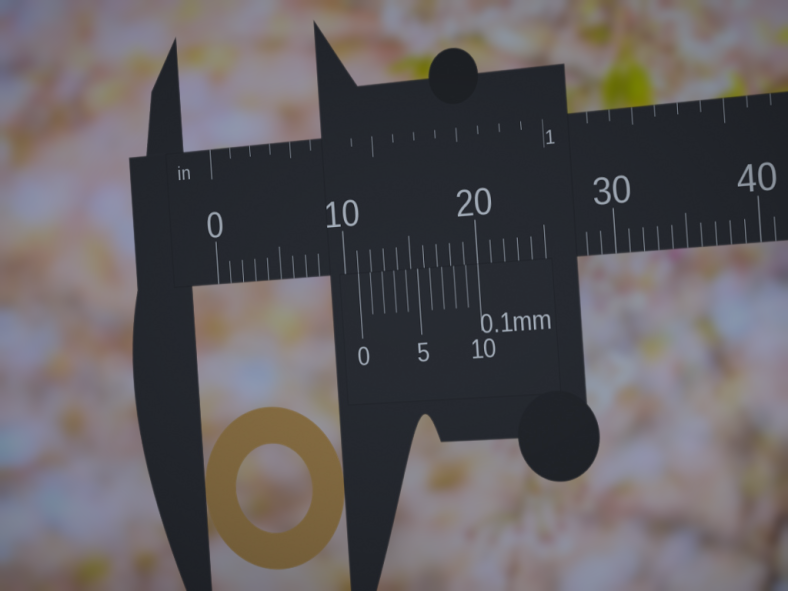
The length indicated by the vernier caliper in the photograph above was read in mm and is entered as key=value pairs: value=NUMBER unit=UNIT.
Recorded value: value=11.0 unit=mm
